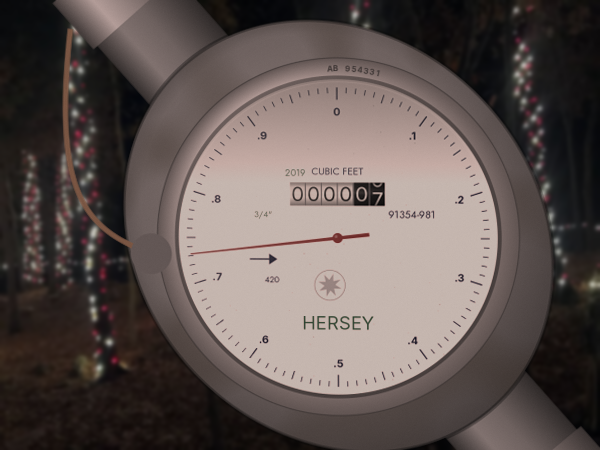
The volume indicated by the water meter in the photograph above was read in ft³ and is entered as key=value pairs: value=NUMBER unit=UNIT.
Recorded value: value=6.73 unit=ft³
